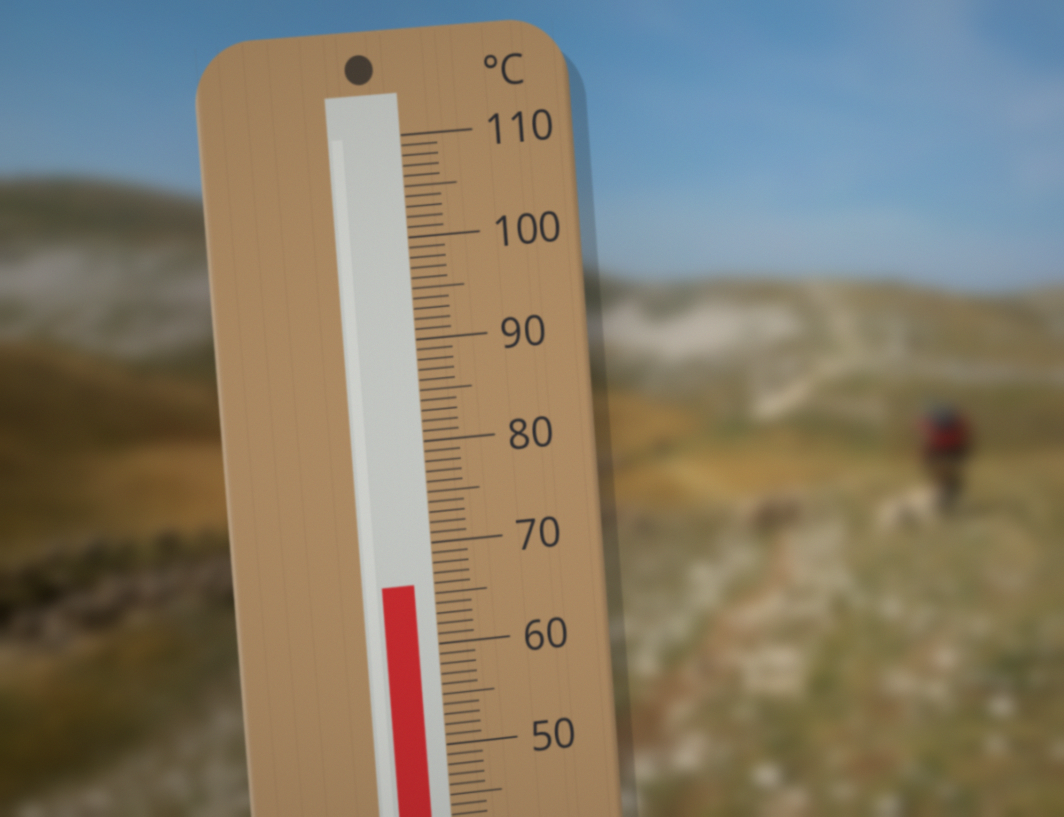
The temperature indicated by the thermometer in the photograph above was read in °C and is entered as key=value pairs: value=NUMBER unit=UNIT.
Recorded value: value=66 unit=°C
